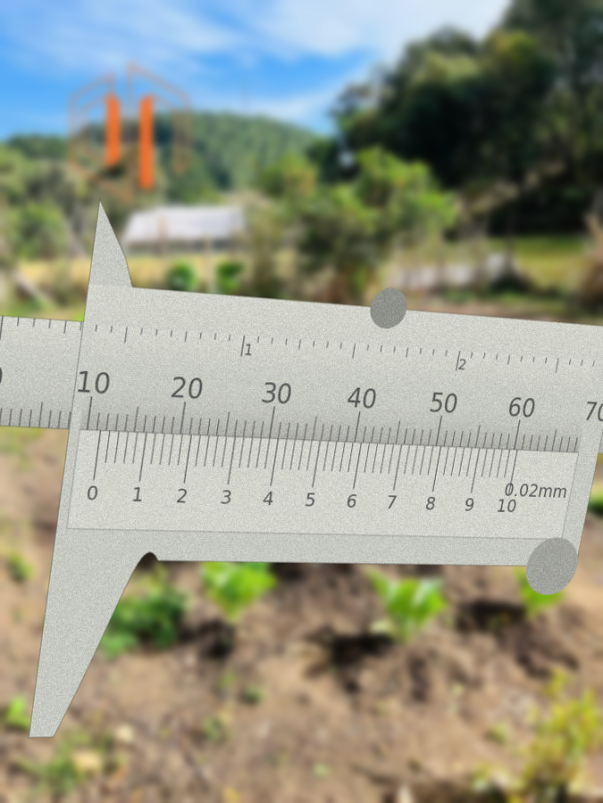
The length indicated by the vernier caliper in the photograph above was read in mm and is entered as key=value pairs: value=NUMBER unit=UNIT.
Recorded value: value=11.4 unit=mm
